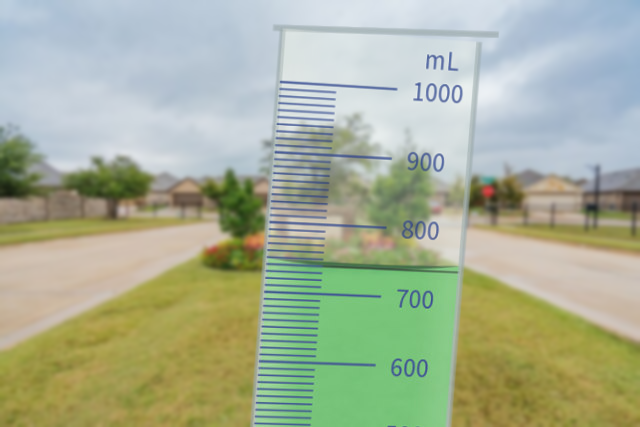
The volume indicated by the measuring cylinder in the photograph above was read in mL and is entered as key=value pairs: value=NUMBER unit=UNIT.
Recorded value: value=740 unit=mL
